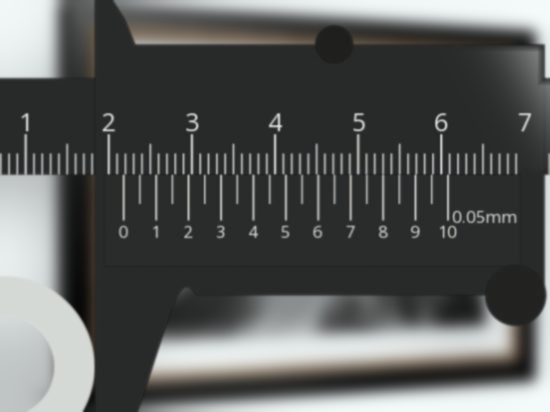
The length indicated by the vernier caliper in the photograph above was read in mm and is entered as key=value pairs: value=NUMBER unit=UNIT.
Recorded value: value=21.8 unit=mm
